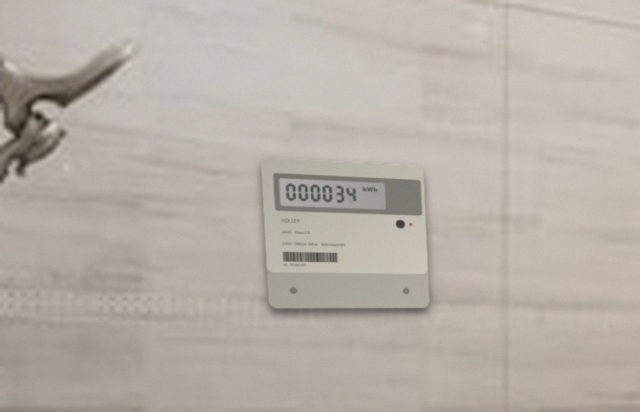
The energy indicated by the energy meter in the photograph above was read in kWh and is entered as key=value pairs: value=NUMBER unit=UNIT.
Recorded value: value=34 unit=kWh
